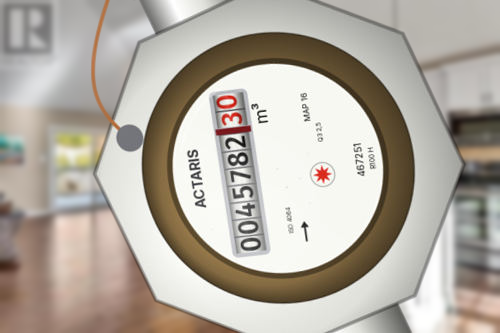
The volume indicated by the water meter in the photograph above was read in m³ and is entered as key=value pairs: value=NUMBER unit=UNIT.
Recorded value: value=45782.30 unit=m³
